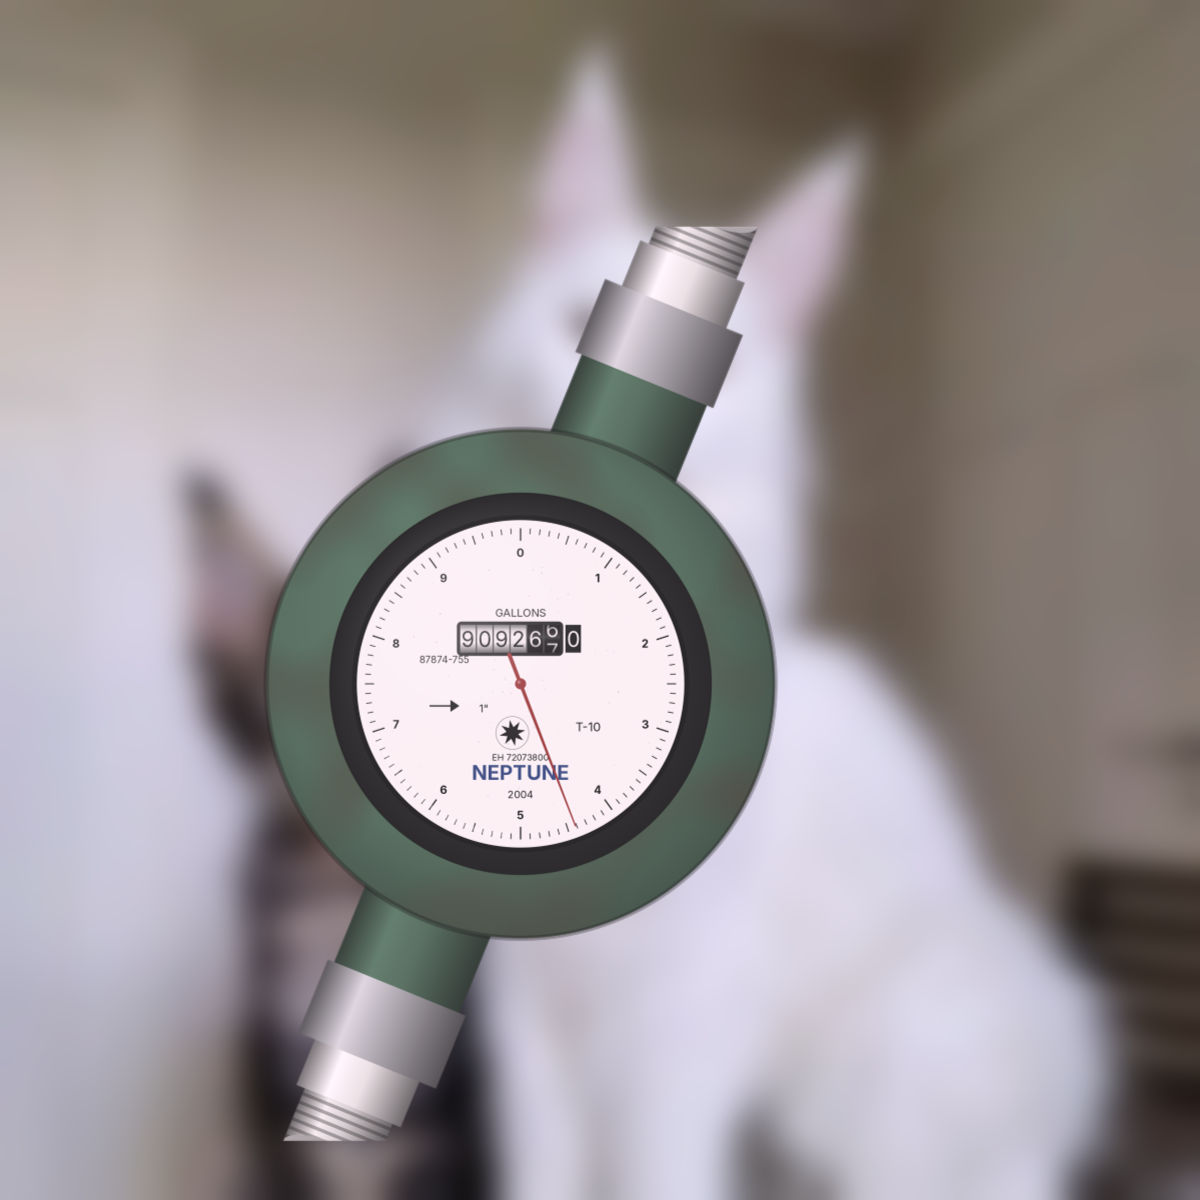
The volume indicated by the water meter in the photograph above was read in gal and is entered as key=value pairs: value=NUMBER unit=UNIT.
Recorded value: value=9092664.4 unit=gal
